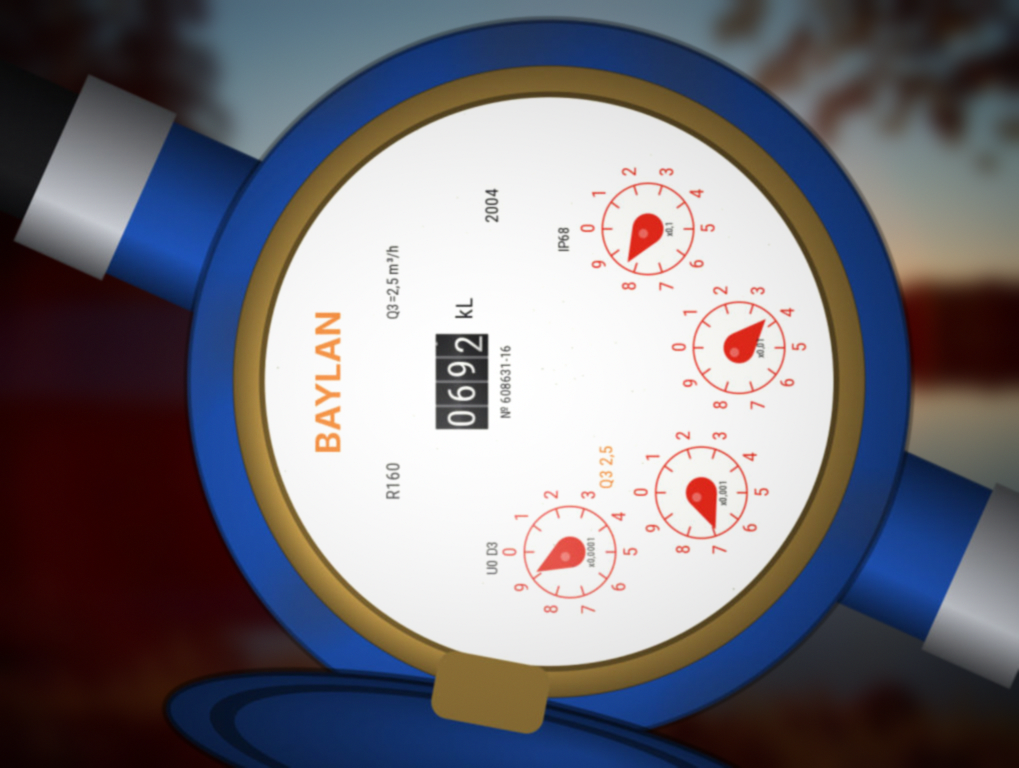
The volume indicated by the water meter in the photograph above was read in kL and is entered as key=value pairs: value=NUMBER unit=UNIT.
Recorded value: value=691.8369 unit=kL
